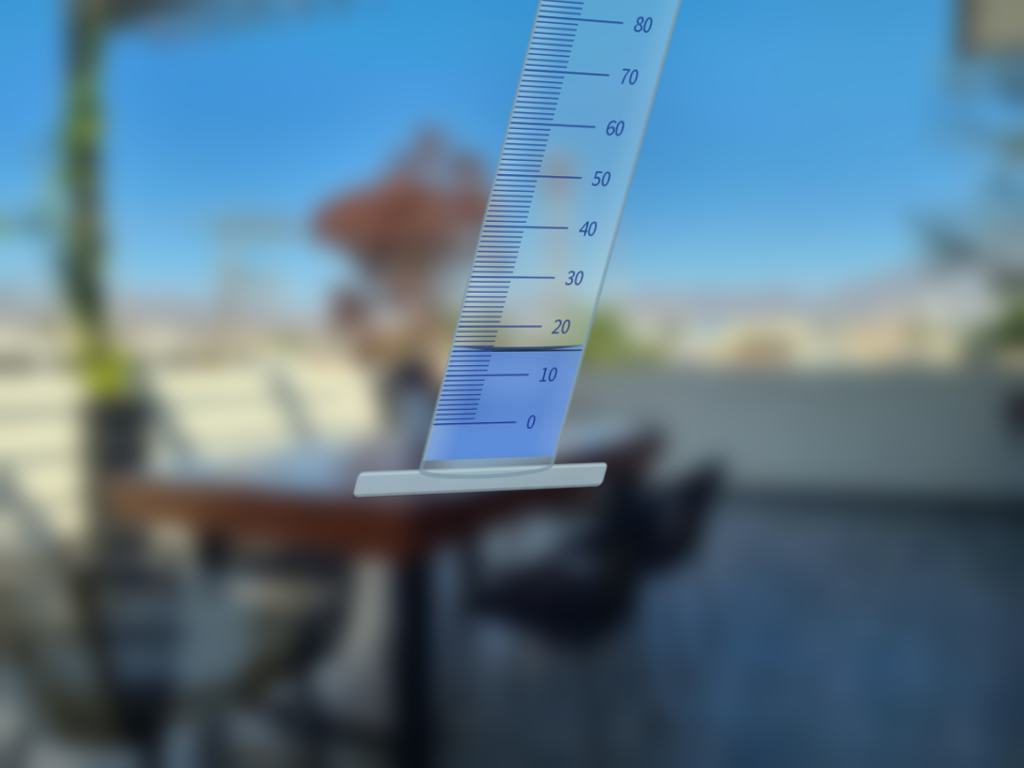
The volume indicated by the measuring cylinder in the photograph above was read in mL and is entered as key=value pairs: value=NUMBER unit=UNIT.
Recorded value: value=15 unit=mL
